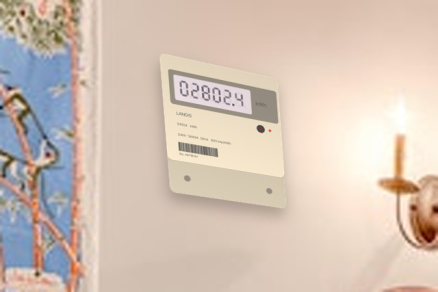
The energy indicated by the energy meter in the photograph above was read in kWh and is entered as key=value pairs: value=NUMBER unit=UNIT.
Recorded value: value=2802.4 unit=kWh
